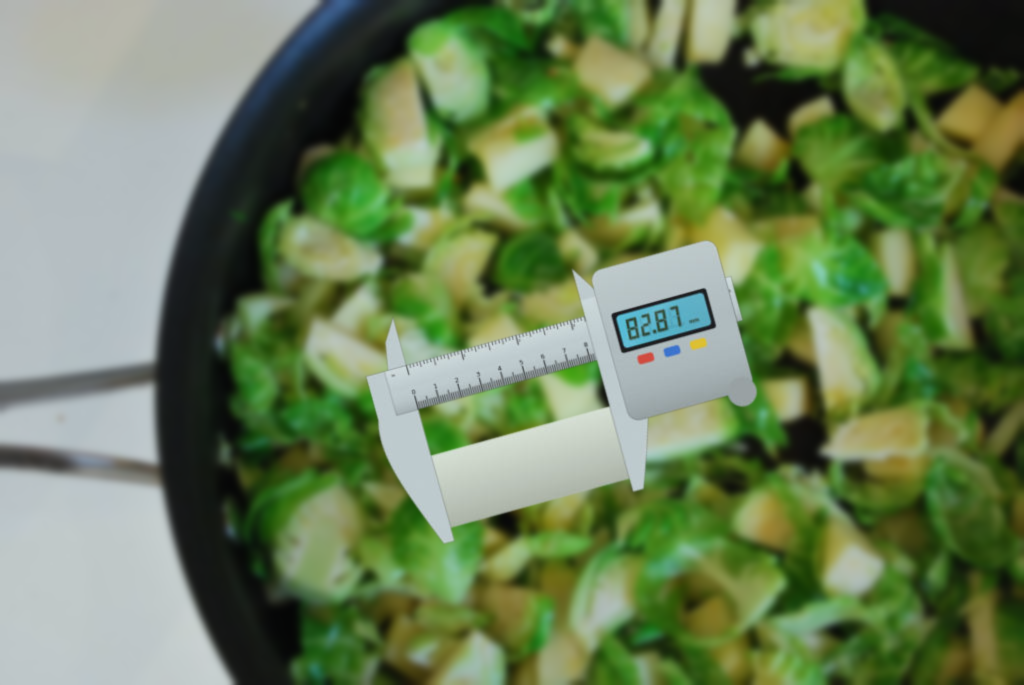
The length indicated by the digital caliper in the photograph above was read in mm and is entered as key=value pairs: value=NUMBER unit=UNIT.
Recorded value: value=82.87 unit=mm
